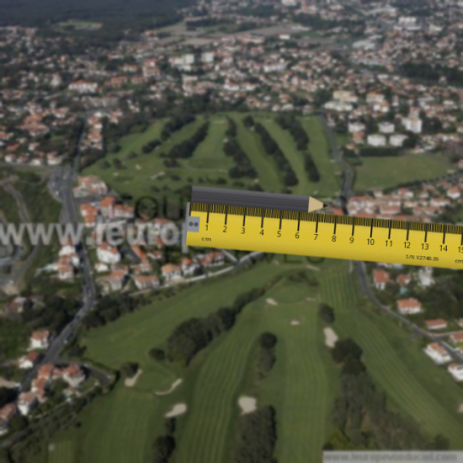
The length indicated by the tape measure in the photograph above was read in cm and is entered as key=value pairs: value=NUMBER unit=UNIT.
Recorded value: value=7.5 unit=cm
